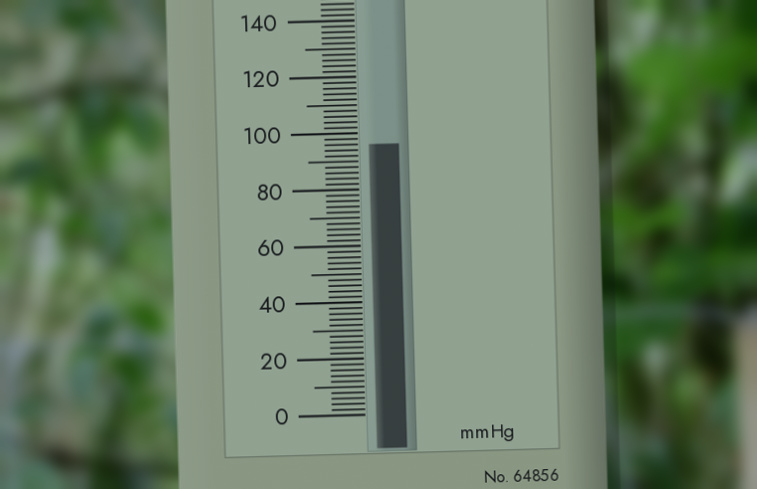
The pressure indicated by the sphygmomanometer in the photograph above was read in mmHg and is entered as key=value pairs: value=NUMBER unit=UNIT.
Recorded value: value=96 unit=mmHg
